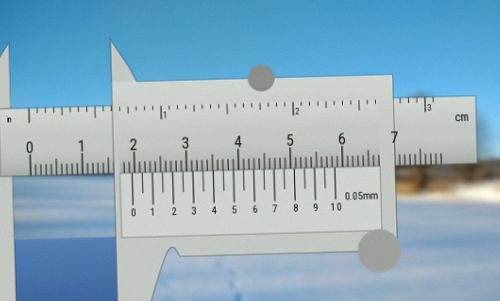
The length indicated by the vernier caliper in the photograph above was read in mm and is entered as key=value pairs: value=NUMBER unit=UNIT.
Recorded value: value=19.5 unit=mm
